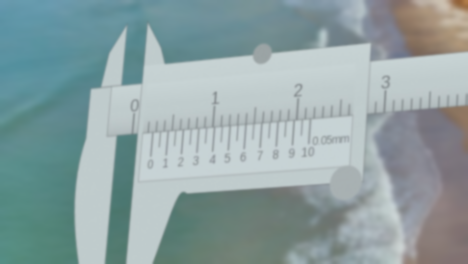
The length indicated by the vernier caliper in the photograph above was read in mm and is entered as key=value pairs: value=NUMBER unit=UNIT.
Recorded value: value=2.6 unit=mm
